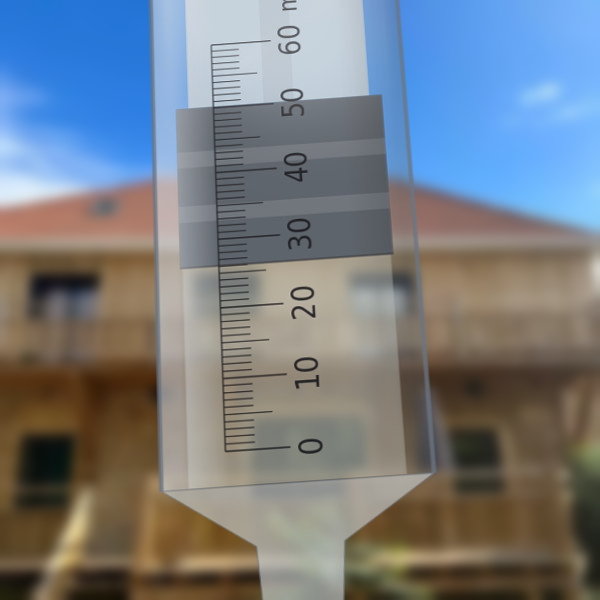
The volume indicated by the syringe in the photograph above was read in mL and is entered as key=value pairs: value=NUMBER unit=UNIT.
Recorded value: value=26 unit=mL
